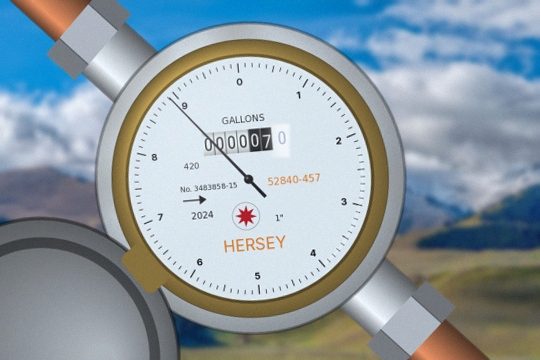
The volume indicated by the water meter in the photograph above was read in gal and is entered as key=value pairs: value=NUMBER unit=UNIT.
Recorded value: value=68.9 unit=gal
